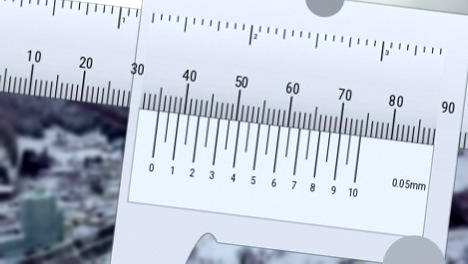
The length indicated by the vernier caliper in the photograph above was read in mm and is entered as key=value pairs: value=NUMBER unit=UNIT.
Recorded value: value=35.0 unit=mm
